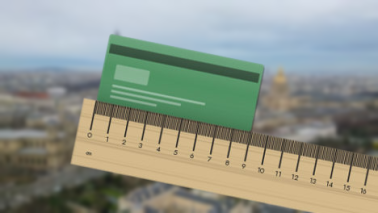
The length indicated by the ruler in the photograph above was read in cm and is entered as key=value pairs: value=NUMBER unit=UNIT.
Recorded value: value=9 unit=cm
